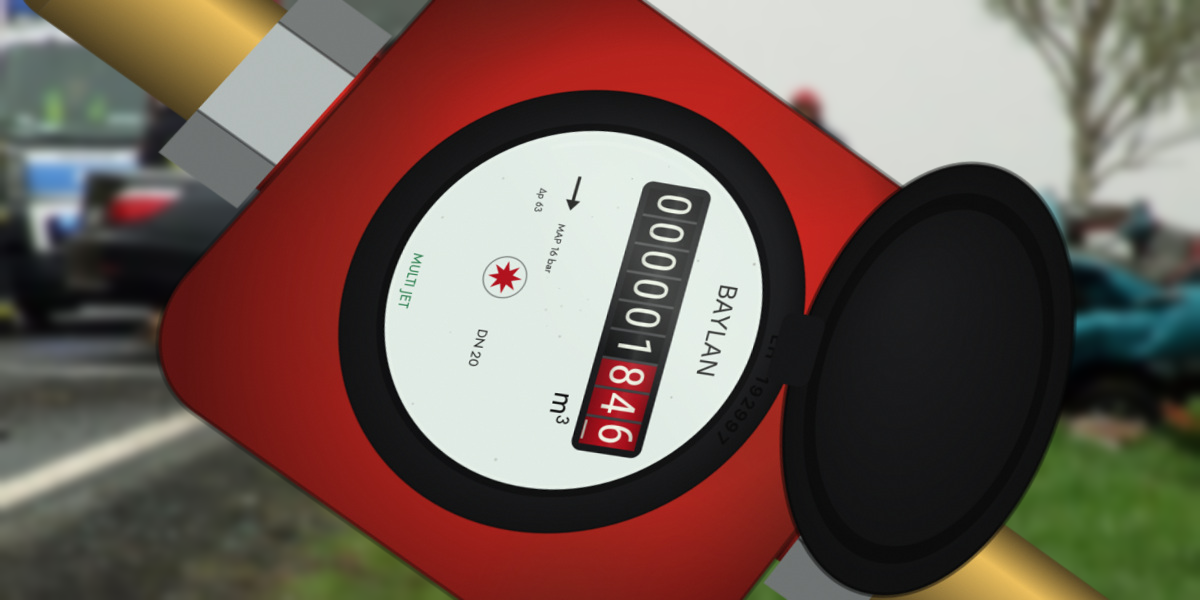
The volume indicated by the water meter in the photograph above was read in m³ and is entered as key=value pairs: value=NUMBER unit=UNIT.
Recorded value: value=1.846 unit=m³
